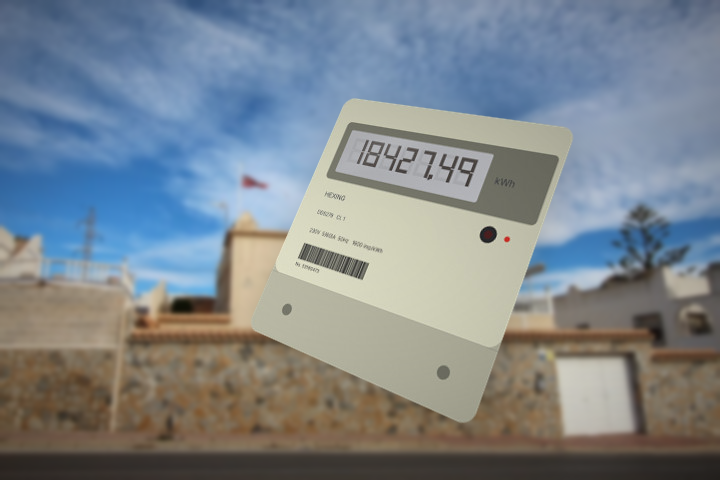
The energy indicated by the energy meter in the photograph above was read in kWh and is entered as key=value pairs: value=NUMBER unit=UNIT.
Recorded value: value=18427.49 unit=kWh
